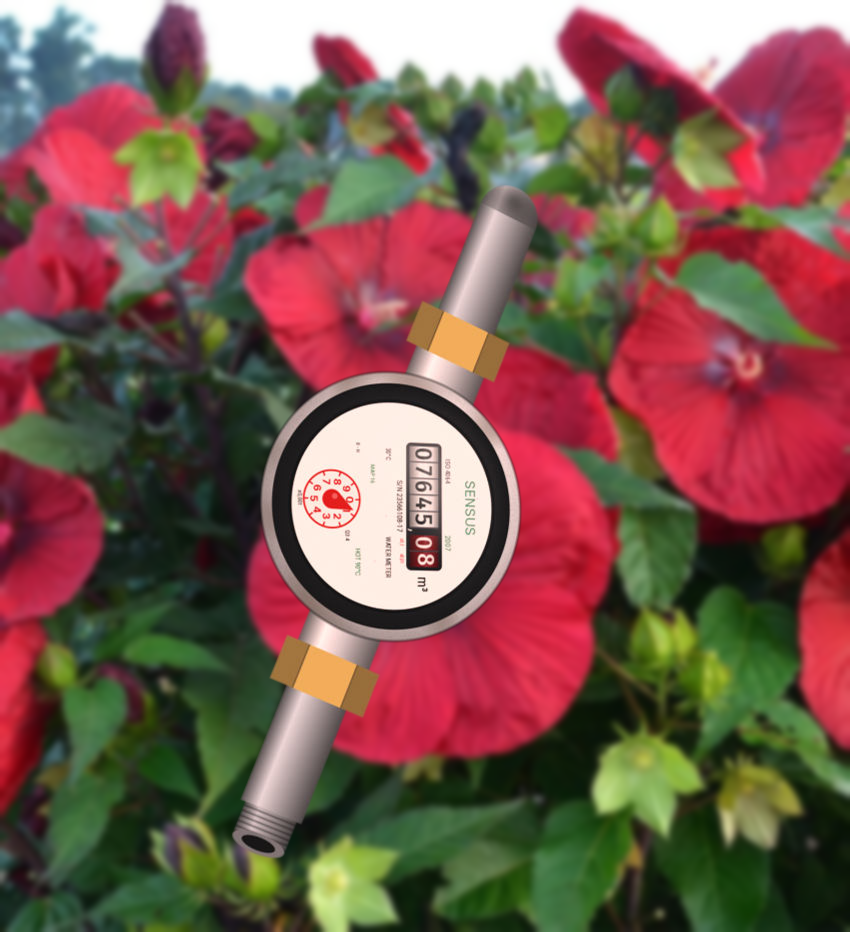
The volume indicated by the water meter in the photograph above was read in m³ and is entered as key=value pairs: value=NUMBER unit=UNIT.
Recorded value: value=7645.080 unit=m³
